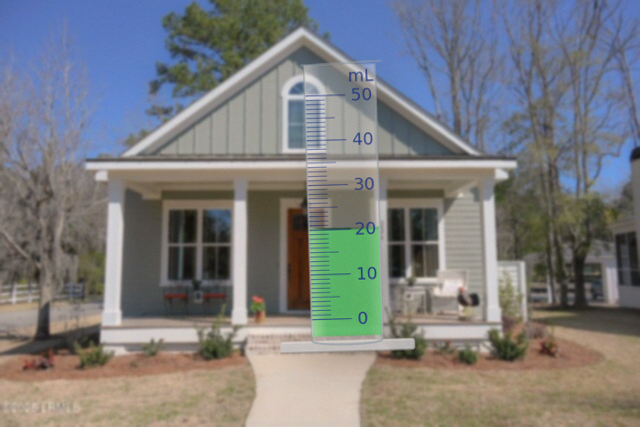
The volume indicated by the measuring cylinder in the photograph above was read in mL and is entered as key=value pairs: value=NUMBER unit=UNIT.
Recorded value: value=20 unit=mL
